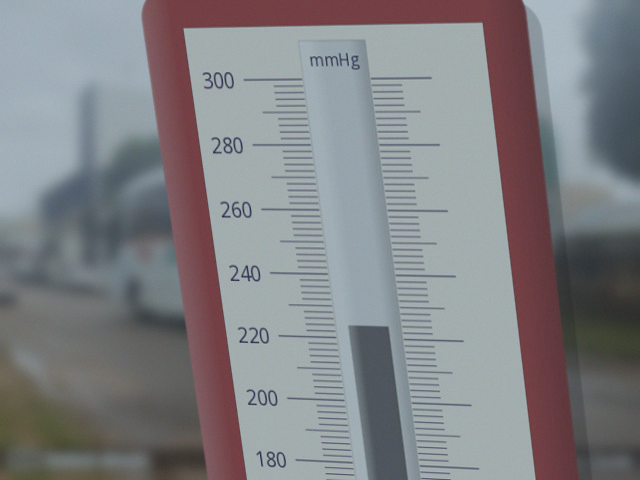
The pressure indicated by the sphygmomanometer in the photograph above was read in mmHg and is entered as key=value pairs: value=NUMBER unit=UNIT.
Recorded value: value=224 unit=mmHg
